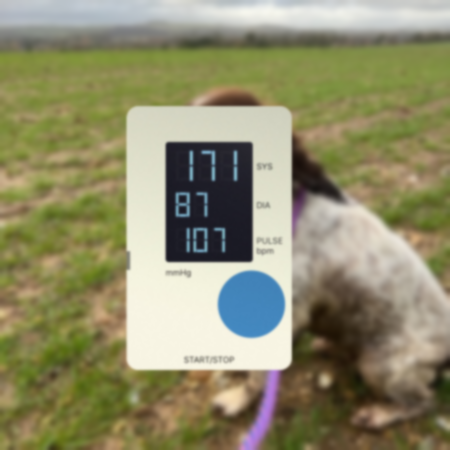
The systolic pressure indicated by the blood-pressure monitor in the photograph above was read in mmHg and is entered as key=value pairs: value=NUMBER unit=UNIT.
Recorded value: value=171 unit=mmHg
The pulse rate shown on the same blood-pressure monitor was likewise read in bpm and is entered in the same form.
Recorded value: value=107 unit=bpm
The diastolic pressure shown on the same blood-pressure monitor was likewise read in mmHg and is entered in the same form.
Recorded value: value=87 unit=mmHg
